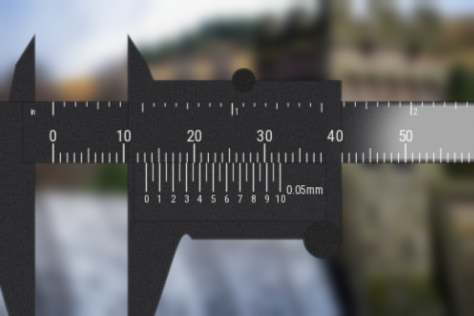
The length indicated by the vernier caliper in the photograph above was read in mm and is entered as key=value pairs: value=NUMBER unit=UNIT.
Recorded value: value=13.2 unit=mm
